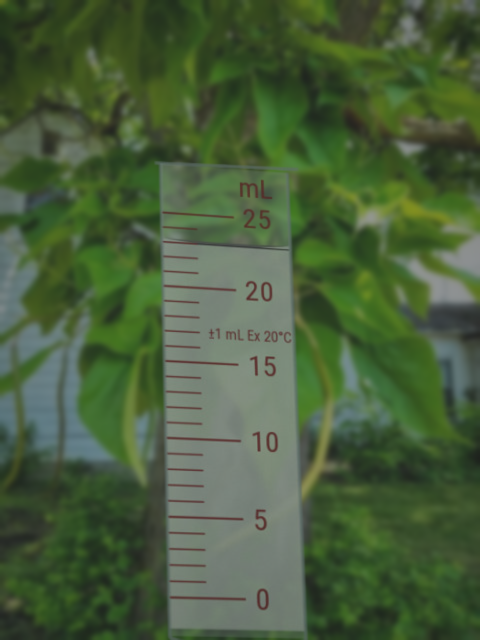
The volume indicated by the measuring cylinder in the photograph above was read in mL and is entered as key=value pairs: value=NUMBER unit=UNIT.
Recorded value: value=23 unit=mL
